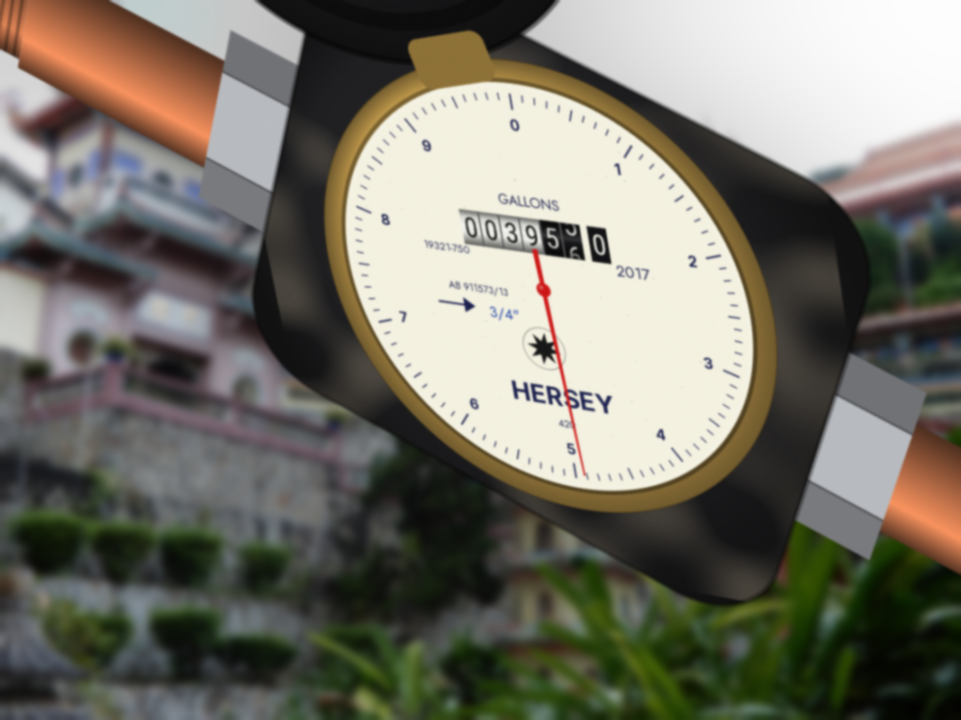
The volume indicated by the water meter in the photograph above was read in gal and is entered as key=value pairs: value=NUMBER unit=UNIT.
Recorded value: value=39554.9 unit=gal
